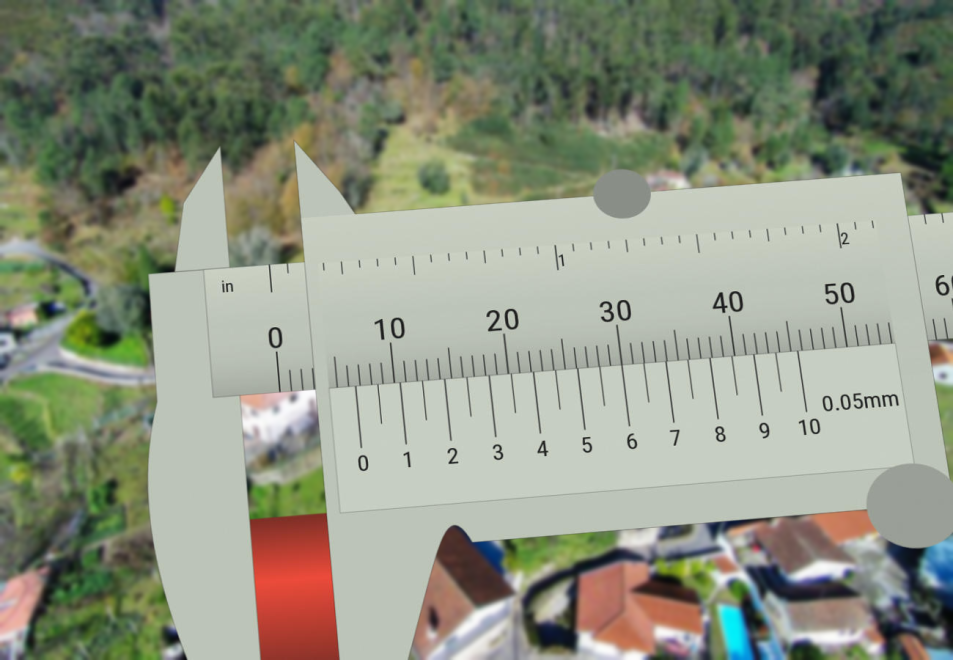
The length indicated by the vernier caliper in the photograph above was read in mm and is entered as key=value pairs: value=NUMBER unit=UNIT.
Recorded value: value=6.6 unit=mm
